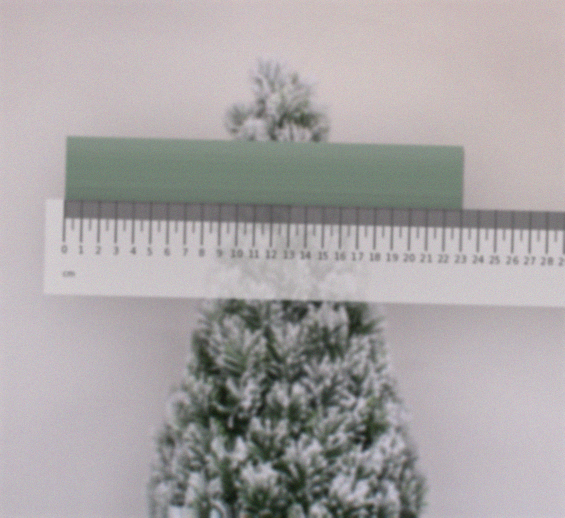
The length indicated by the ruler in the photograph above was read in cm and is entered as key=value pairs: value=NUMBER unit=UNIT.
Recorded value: value=23 unit=cm
